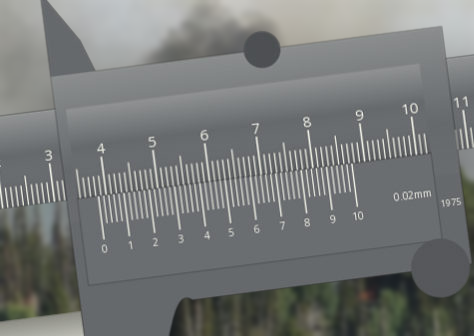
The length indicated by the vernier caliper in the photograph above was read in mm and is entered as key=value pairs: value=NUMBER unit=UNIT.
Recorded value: value=38.5 unit=mm
